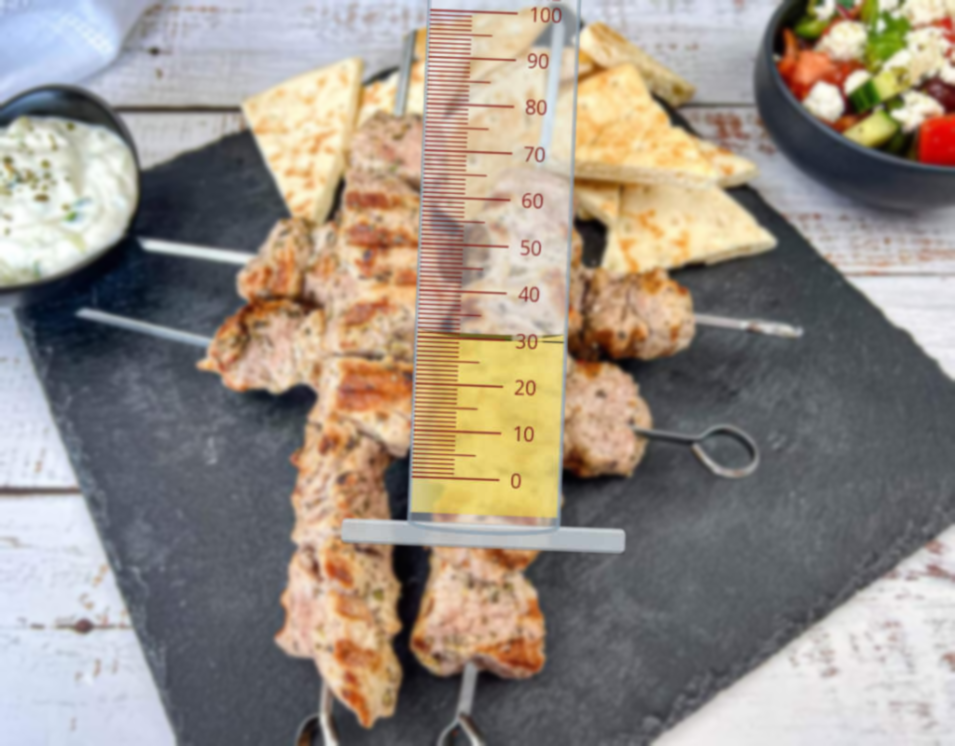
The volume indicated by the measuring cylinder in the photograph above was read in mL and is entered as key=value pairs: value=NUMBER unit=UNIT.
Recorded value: value=30 unit=mL
